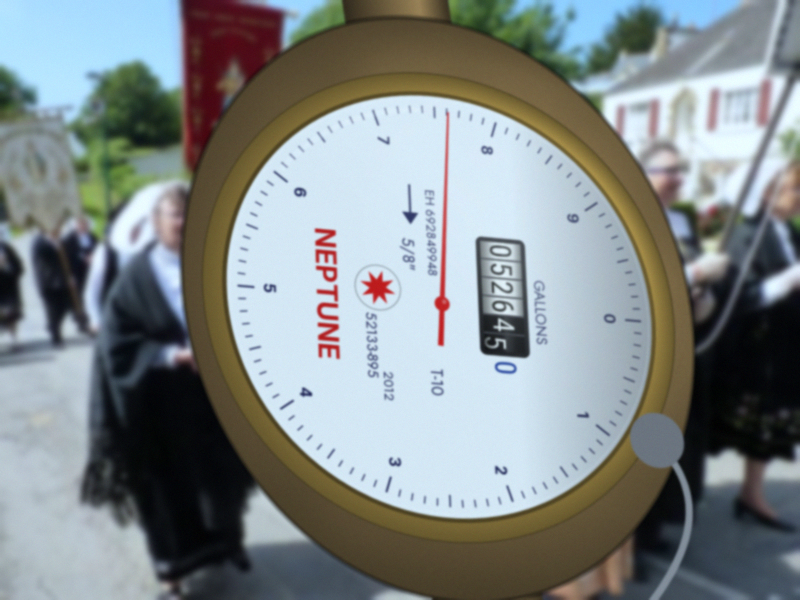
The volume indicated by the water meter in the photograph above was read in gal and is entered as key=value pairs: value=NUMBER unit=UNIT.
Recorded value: value=526447.6 unit=gal
